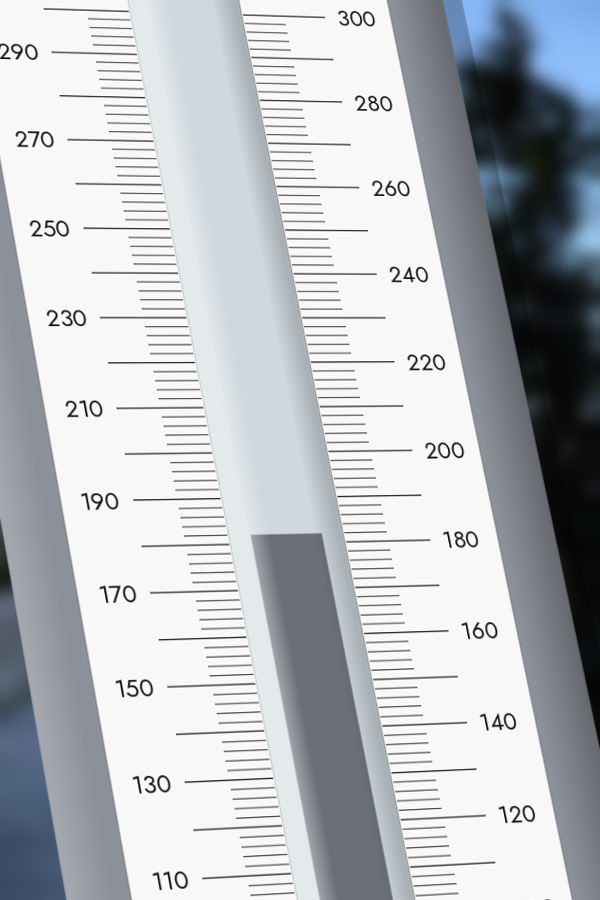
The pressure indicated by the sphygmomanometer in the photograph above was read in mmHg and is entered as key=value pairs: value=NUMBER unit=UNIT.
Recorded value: value=182 unit=mmHg
